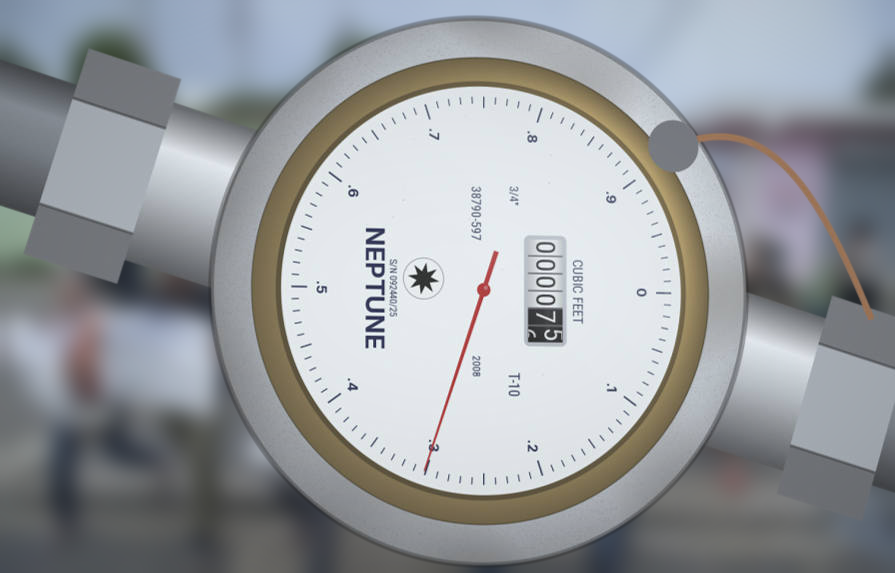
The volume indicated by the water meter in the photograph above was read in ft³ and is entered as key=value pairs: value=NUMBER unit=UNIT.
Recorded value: value=75.30 unit=ft³
